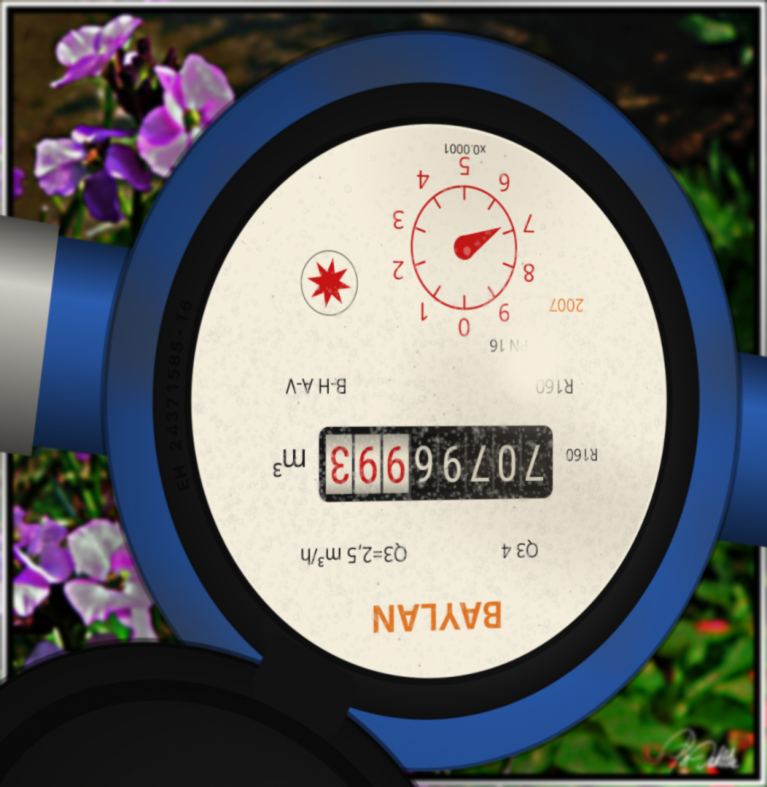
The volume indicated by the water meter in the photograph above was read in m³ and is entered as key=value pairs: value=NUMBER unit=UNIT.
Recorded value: value=70796.9936 unit=m³
